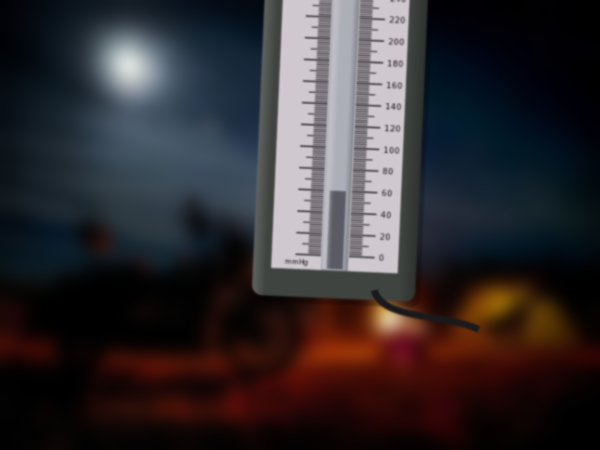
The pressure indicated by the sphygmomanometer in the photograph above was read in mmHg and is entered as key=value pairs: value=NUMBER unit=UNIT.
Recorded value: value=60 unit=mmHg
